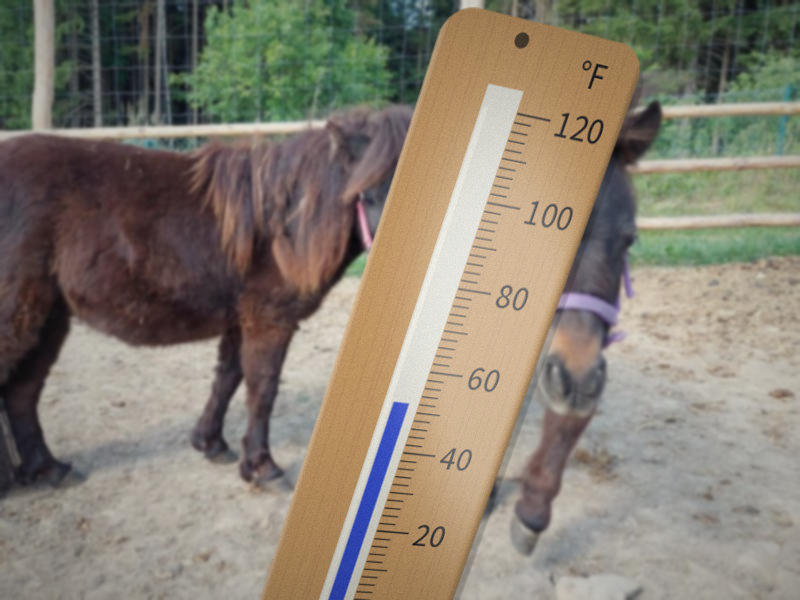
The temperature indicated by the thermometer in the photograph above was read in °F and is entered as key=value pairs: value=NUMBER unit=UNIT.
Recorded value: value=52 unit=°F
